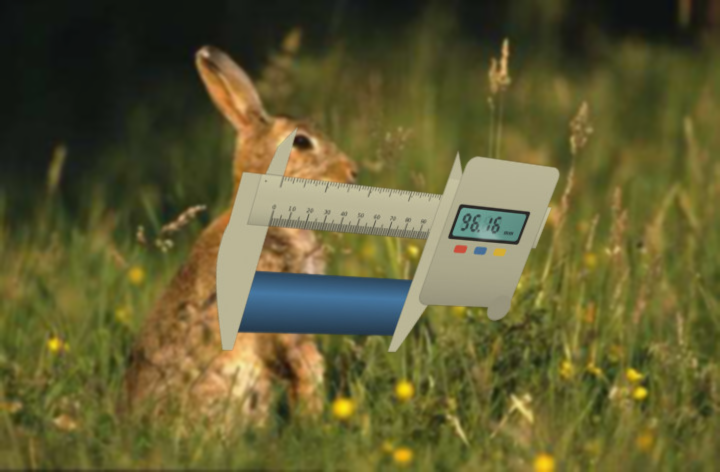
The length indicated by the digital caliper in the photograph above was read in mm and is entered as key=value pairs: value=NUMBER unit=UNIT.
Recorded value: value=96.16 unit=mm
